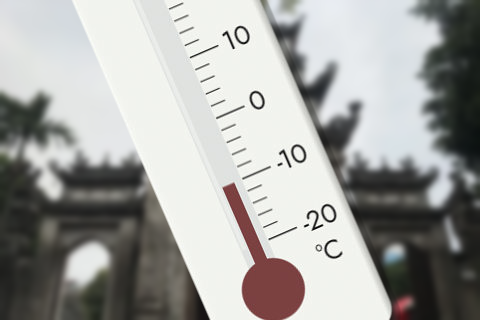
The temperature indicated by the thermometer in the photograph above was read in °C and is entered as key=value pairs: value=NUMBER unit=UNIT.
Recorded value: value=-10 unit=°C
